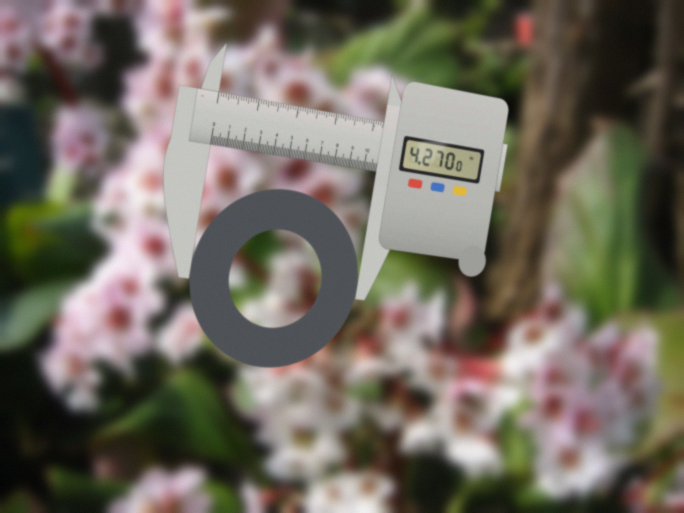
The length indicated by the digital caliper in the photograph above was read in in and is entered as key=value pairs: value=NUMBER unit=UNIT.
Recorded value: value=4.2700 unit=in
